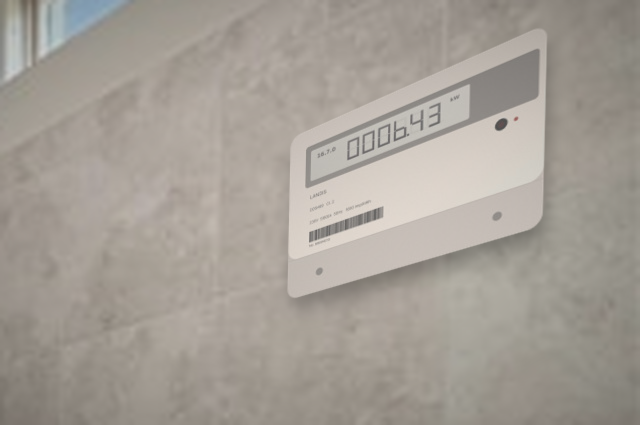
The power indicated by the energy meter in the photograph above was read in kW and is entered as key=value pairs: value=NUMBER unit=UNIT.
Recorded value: value=6.43 unit=kW
